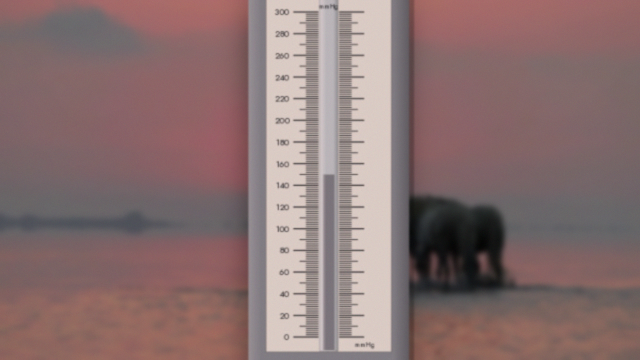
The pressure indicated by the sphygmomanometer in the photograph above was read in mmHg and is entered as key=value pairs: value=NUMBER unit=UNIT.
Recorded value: value=150 unit=mmHg
